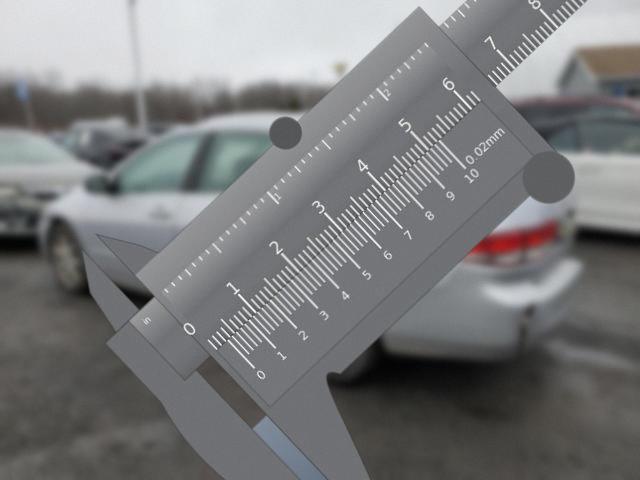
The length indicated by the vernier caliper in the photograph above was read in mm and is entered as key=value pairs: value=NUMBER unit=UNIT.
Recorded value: value=3.4 unit=mm
